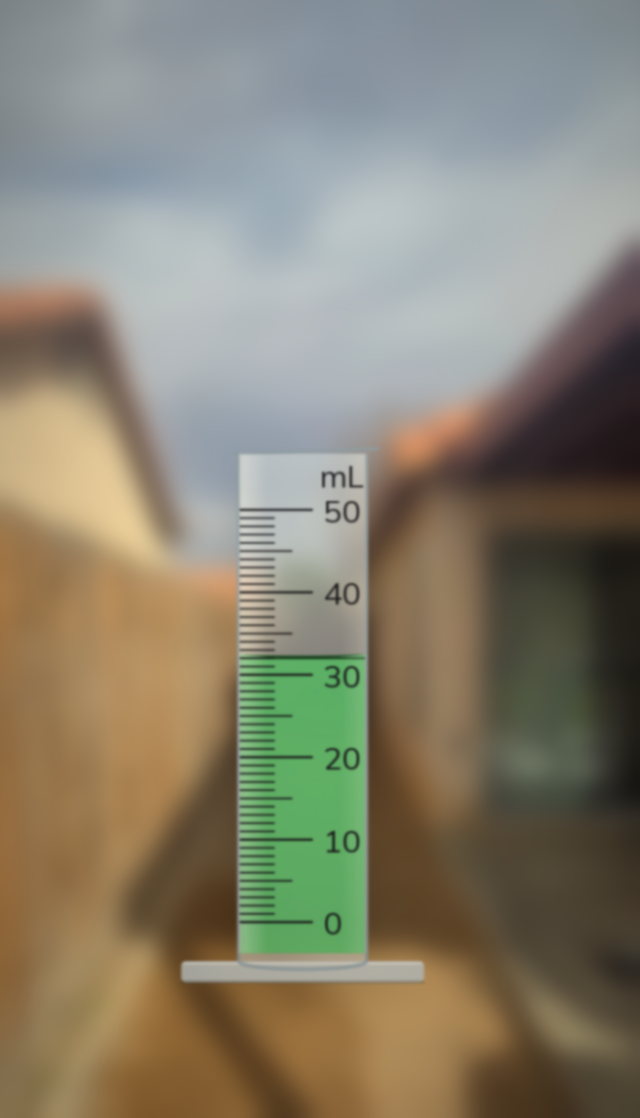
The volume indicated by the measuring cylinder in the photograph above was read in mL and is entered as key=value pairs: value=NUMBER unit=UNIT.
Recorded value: value=32 unit=mL
